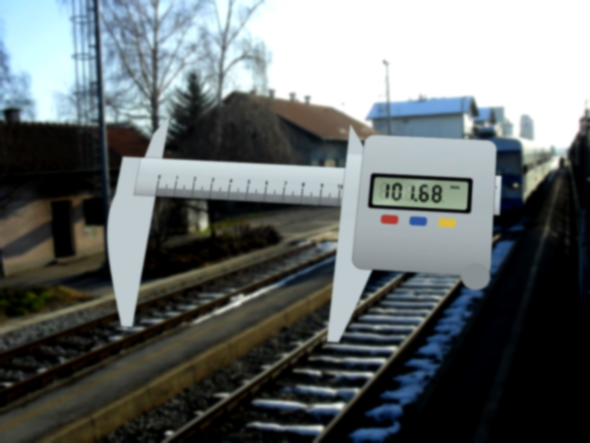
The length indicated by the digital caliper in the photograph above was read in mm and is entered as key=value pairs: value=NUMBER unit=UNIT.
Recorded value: value=101.68 unit=mm
